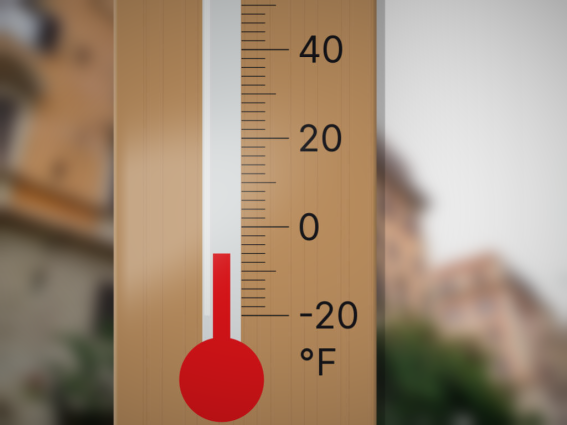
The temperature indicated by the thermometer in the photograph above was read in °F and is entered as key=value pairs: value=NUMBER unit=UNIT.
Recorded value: value=-6 unit=°F
